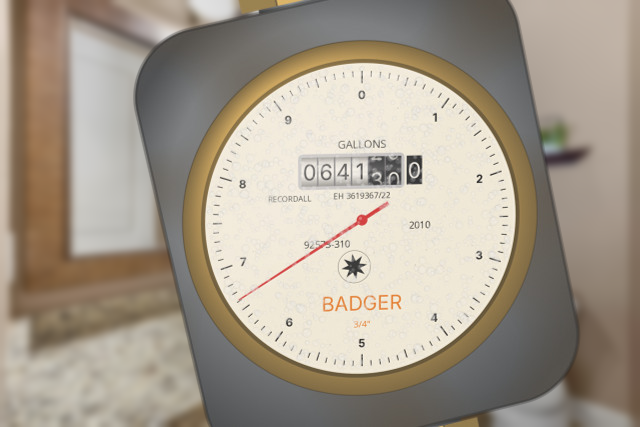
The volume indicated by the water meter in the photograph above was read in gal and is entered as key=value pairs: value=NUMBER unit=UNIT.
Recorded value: value=641296.6 unit=gal
